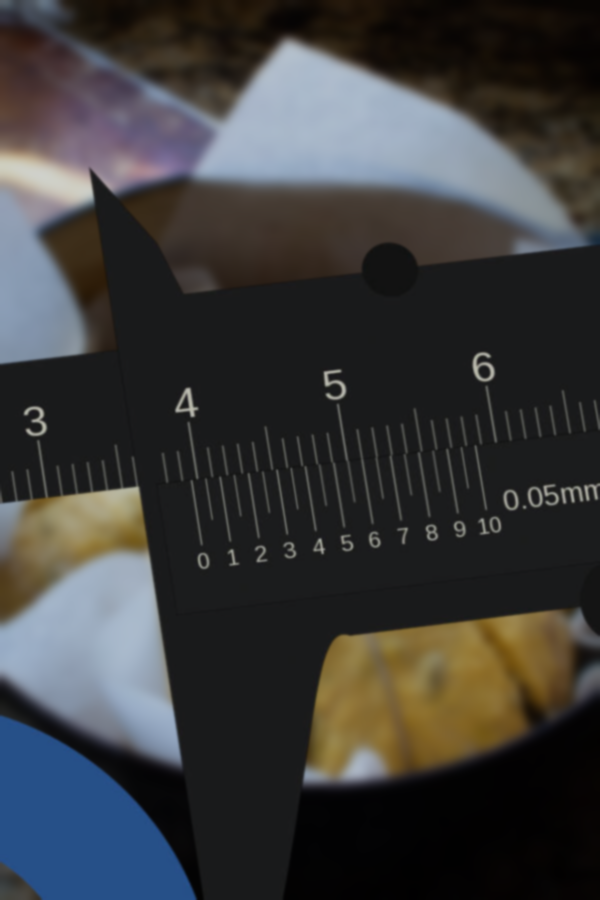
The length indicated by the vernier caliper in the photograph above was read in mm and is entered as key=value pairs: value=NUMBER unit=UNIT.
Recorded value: value=39.6 unit=mm
